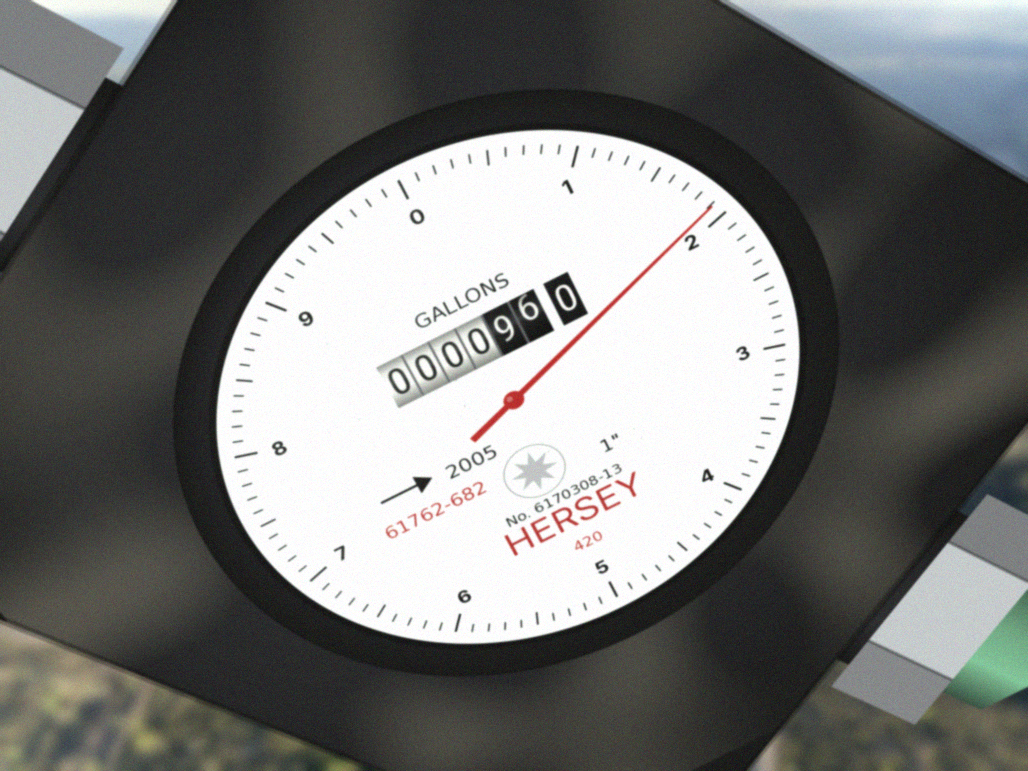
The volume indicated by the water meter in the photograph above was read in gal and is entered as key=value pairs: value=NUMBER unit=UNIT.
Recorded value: value=961.9 unit=gal
